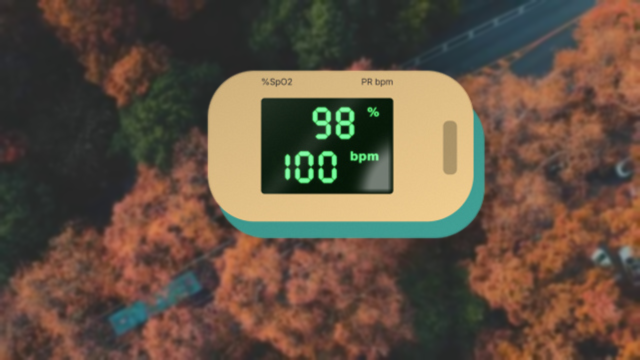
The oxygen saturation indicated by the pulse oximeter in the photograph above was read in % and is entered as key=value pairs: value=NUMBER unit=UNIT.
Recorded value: value=98 unit=%
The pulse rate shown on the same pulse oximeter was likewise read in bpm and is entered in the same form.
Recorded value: value=100 unit=bpm
